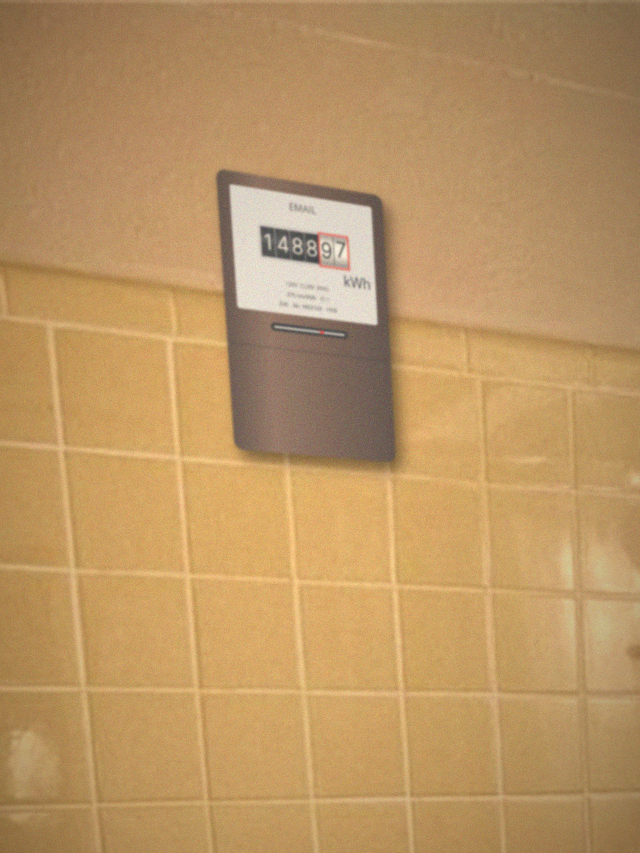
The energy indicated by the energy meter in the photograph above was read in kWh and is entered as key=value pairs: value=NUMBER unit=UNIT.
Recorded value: value=1488.97 unit=kWh
